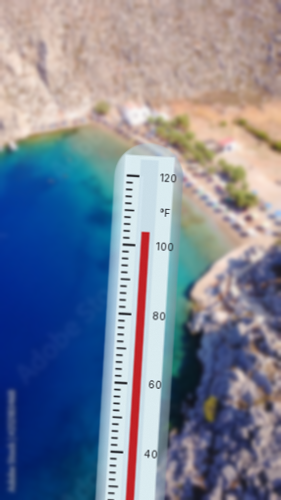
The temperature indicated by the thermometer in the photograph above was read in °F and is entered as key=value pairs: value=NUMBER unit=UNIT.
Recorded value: value=104 unit=°F
